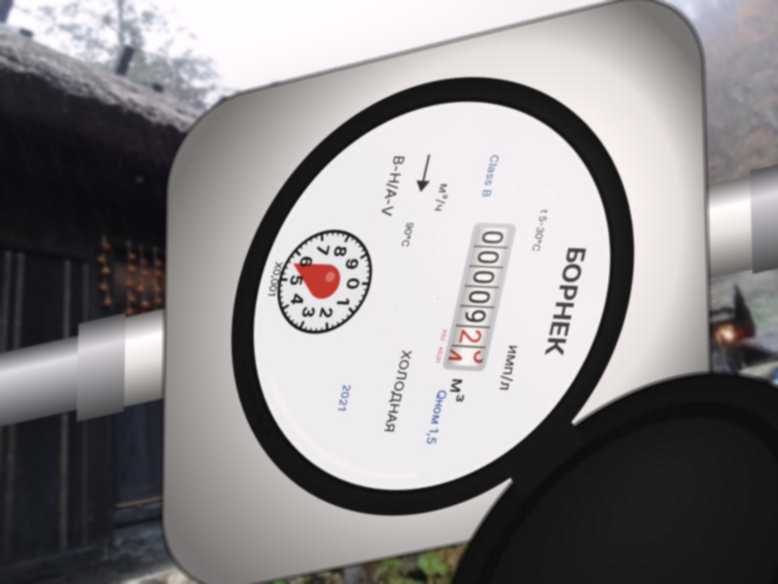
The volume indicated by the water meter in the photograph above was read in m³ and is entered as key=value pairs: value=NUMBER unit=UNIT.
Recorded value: value=9.235 unit=m³
